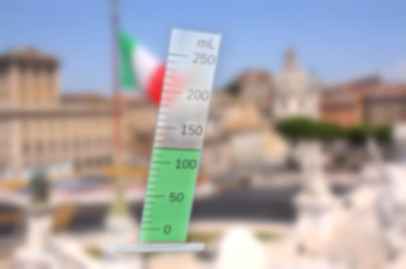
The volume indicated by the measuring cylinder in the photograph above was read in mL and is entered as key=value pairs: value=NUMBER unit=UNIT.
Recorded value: value=120 unit=mL
